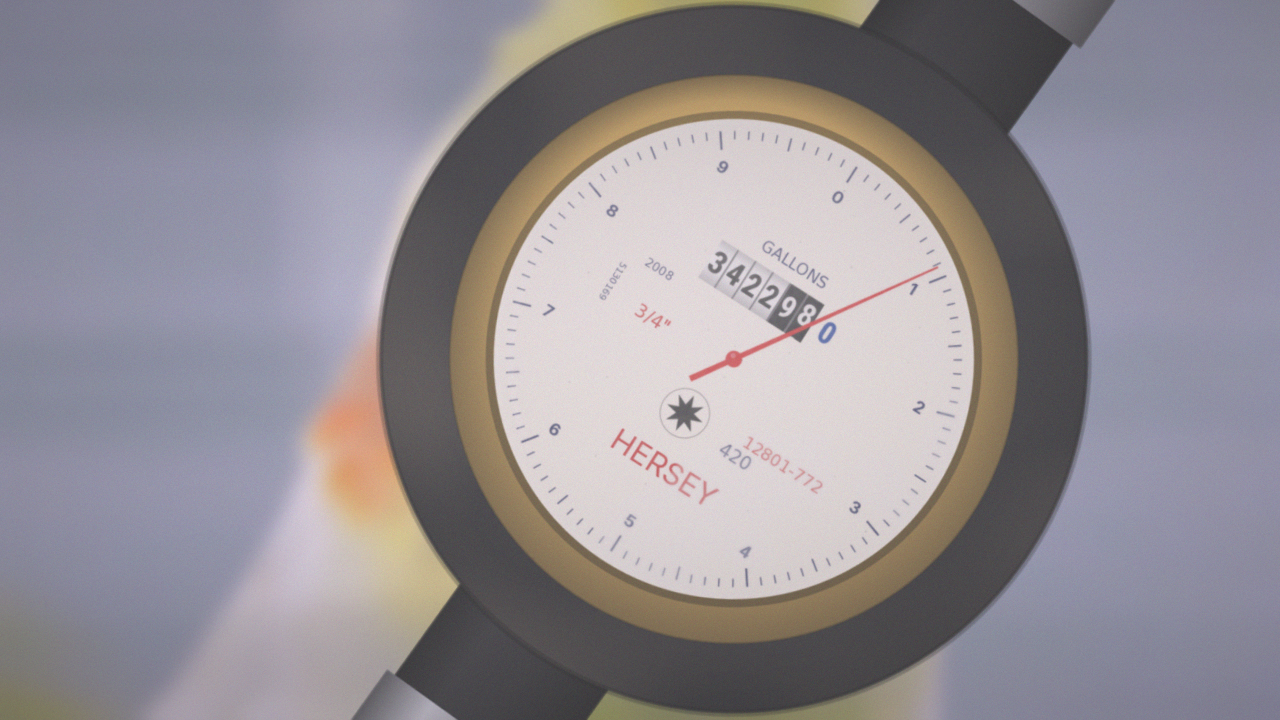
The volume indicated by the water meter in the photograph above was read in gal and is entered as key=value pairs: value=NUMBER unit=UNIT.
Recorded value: value=3422980.9 unit=gal
